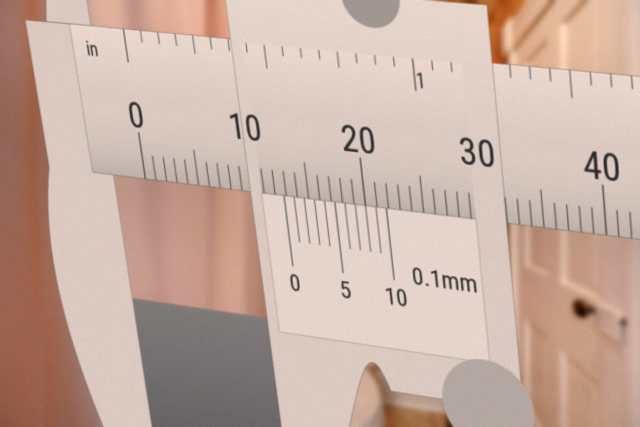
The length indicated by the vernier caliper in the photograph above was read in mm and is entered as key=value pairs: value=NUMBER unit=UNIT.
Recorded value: value=12.8 unit=mm
